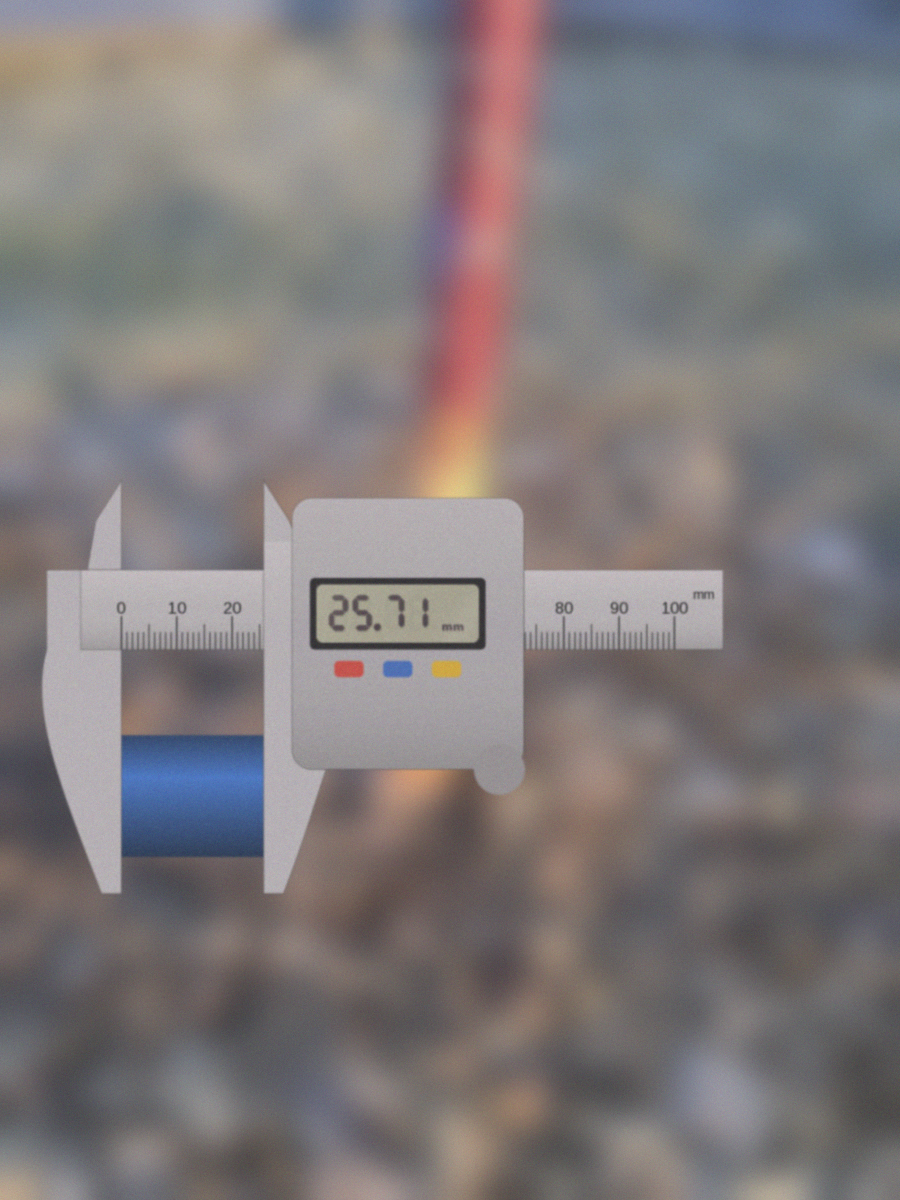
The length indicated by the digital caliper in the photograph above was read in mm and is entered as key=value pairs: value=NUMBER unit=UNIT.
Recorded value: value=25.71 unit=mm
